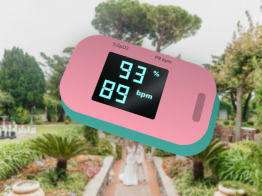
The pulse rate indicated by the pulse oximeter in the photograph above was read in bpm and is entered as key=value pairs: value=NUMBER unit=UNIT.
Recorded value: value=89 unit=bpm
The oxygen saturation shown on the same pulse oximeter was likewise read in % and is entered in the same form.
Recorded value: value=93 unit=%
